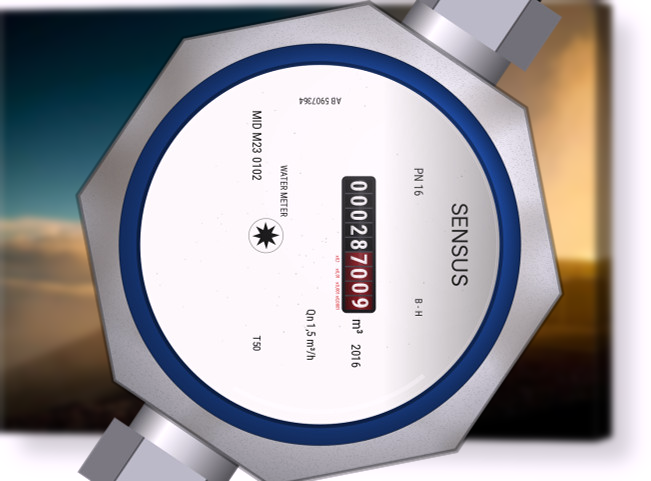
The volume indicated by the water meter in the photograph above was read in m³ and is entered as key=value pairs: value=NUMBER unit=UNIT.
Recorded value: value=28.7009 unit=m³
